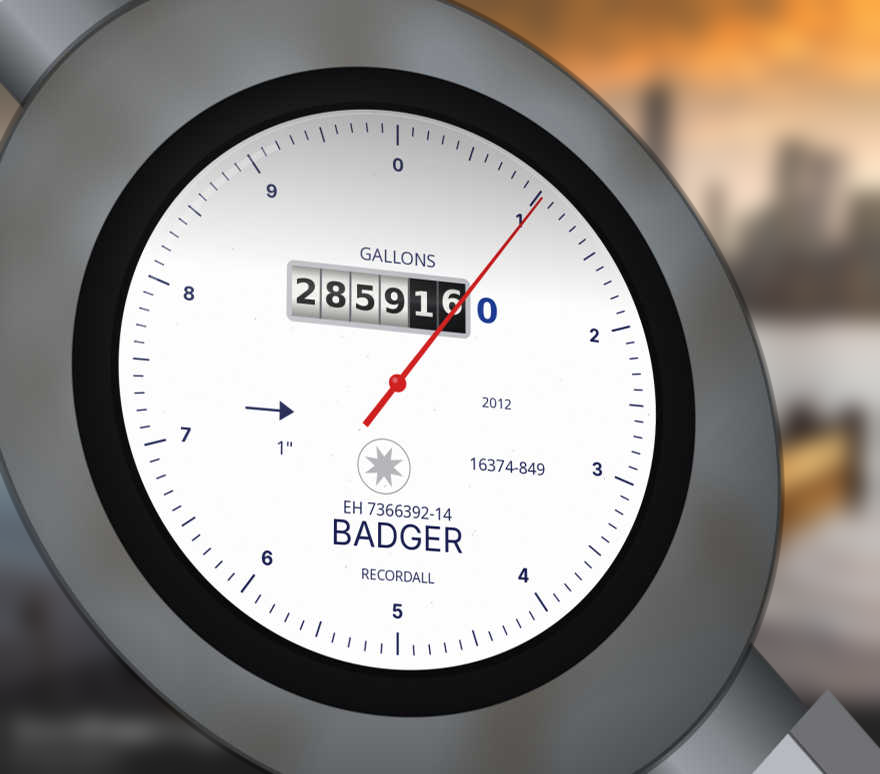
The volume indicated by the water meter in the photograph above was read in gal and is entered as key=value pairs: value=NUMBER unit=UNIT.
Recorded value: value=2859161.0 unit=gal
